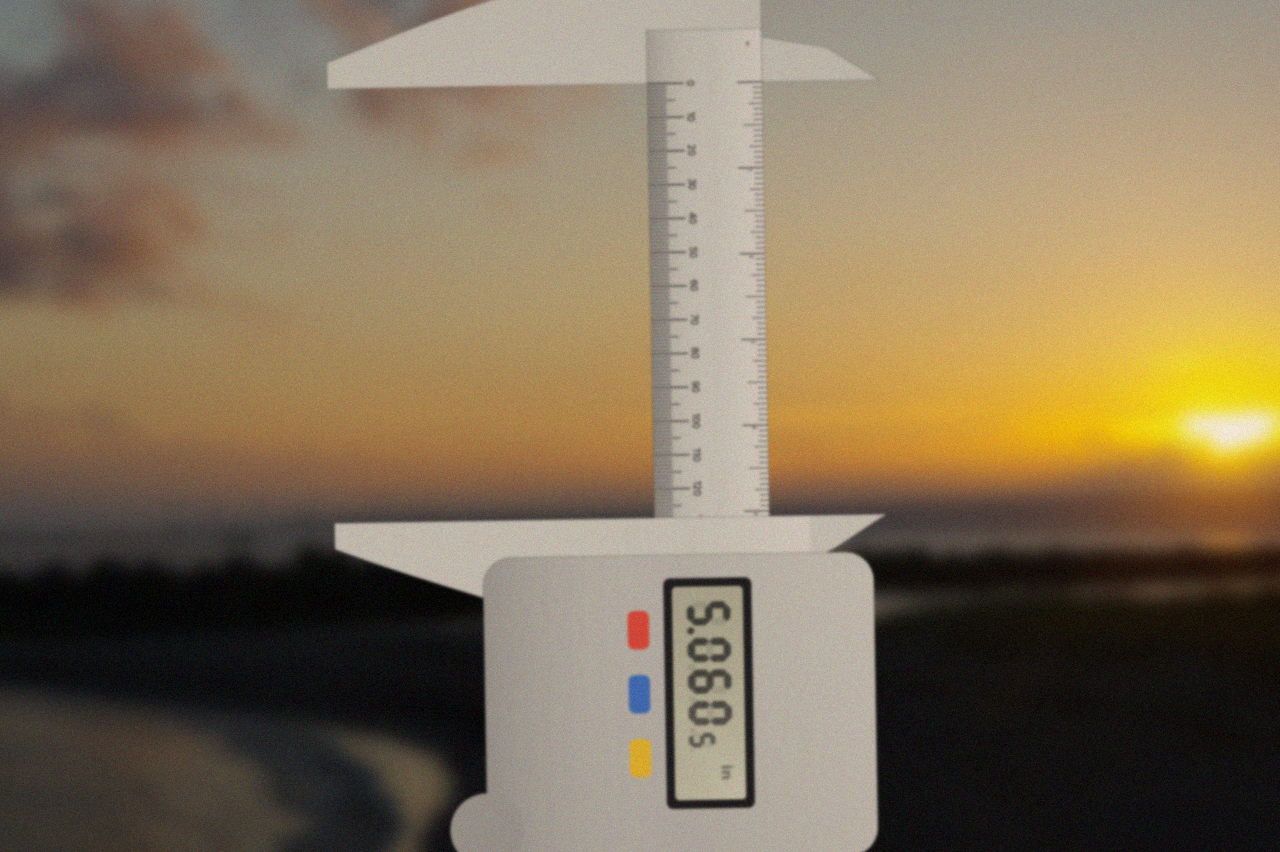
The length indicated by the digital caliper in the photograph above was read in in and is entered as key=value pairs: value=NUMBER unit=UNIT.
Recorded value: value=5.0605 unit=in
